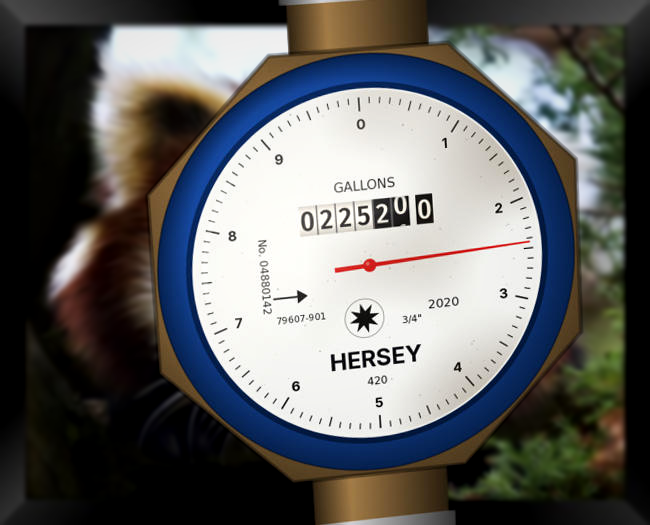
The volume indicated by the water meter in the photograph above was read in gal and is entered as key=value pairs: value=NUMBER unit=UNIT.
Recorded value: value=225202.4 unit=gal
